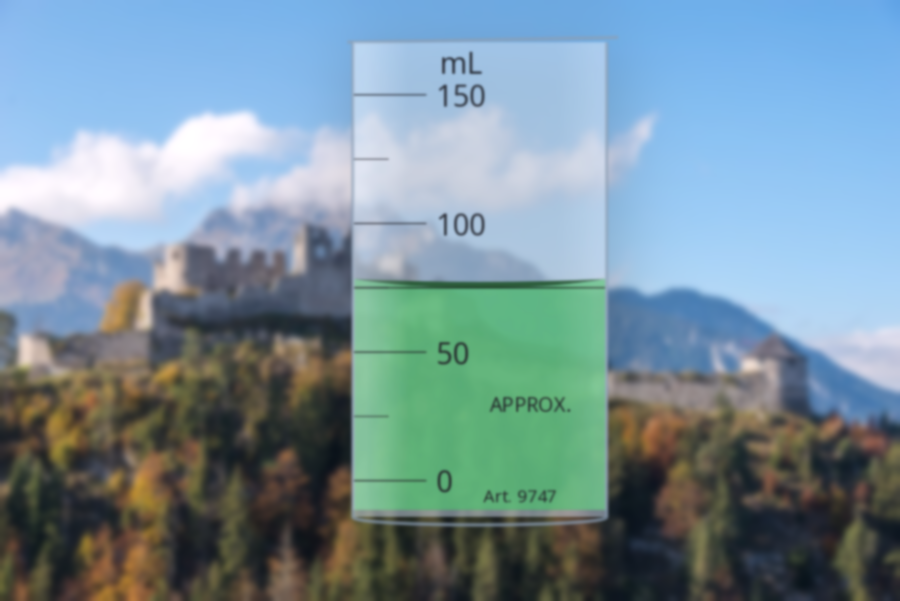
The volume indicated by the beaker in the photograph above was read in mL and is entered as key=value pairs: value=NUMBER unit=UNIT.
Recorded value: value=75 unit=mL
